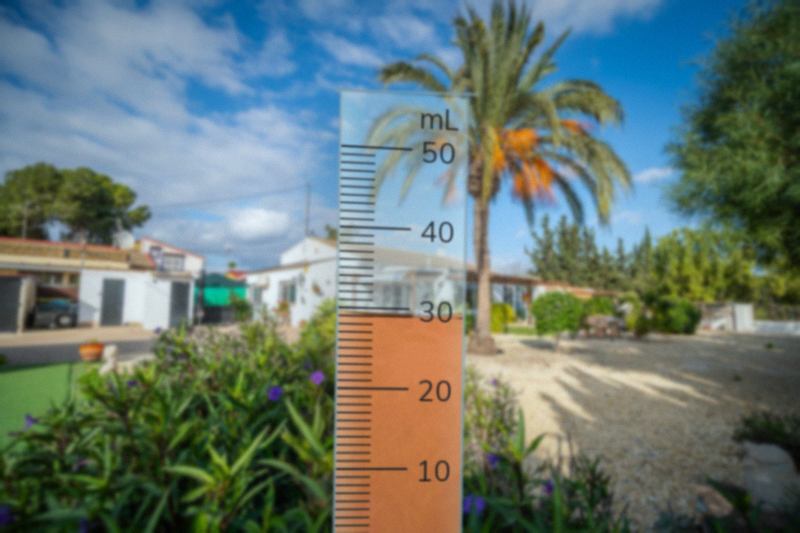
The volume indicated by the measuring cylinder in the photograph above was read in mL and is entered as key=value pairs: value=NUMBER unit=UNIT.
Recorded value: value=29 unit=mL
